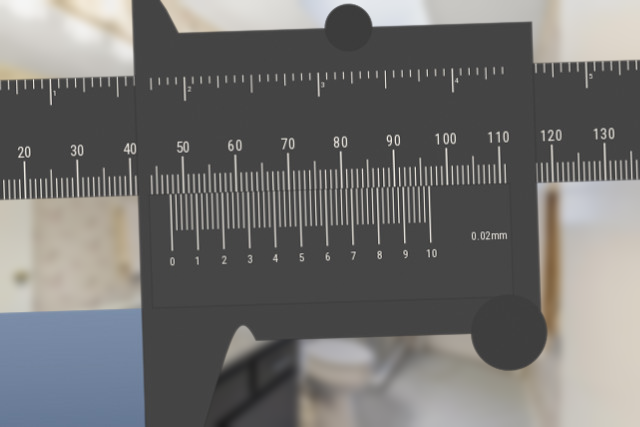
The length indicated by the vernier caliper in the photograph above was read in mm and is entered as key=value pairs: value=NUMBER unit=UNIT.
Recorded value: value=47.5 unit=mm
